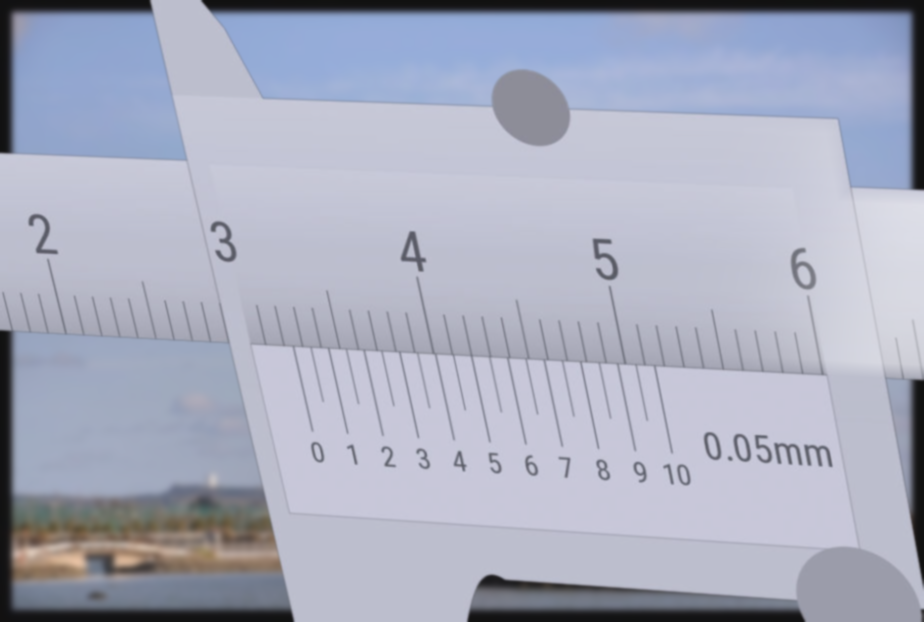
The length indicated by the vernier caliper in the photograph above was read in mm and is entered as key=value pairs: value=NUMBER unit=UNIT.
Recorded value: value=32.5 unit=mm
